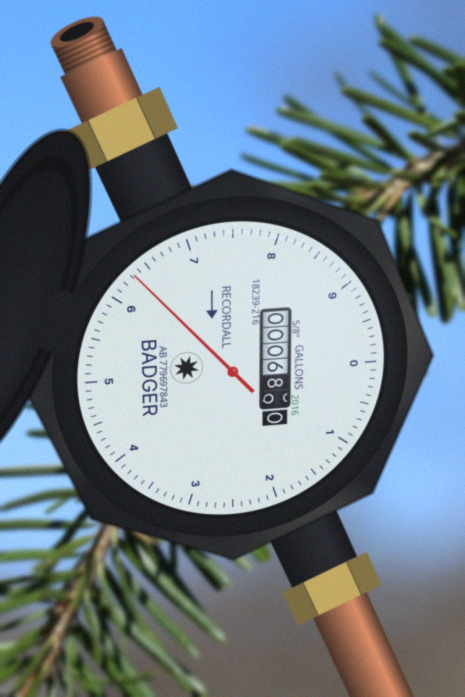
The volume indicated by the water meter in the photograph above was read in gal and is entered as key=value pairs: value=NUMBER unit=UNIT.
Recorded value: value=6886.3 unit=gal
